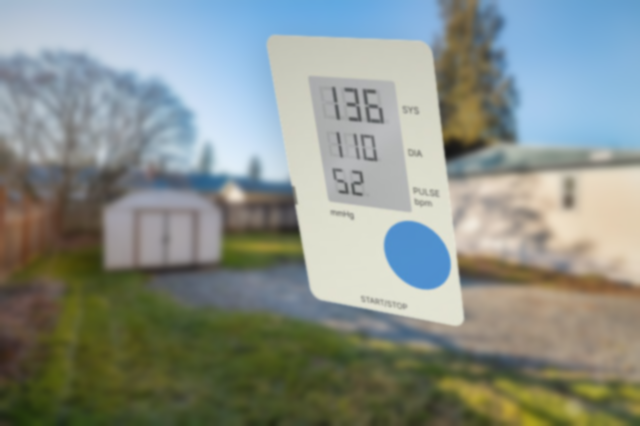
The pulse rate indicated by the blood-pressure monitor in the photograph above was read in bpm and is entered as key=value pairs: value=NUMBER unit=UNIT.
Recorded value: value=52 unit=bpm
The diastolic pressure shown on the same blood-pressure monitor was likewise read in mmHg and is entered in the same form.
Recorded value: value=110 unit=mmHg
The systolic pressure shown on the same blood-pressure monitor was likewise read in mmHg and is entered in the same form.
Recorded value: value=136 unit=mmHg
